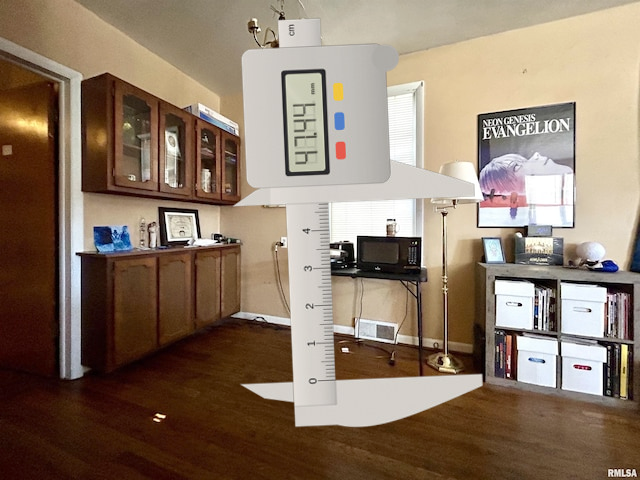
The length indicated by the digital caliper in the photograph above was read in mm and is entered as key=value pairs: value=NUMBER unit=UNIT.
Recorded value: value=47.44 unit=mm
